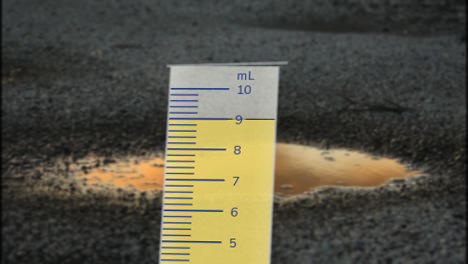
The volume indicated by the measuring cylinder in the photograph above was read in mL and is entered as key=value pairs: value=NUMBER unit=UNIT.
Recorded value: value=9 unit=mL
